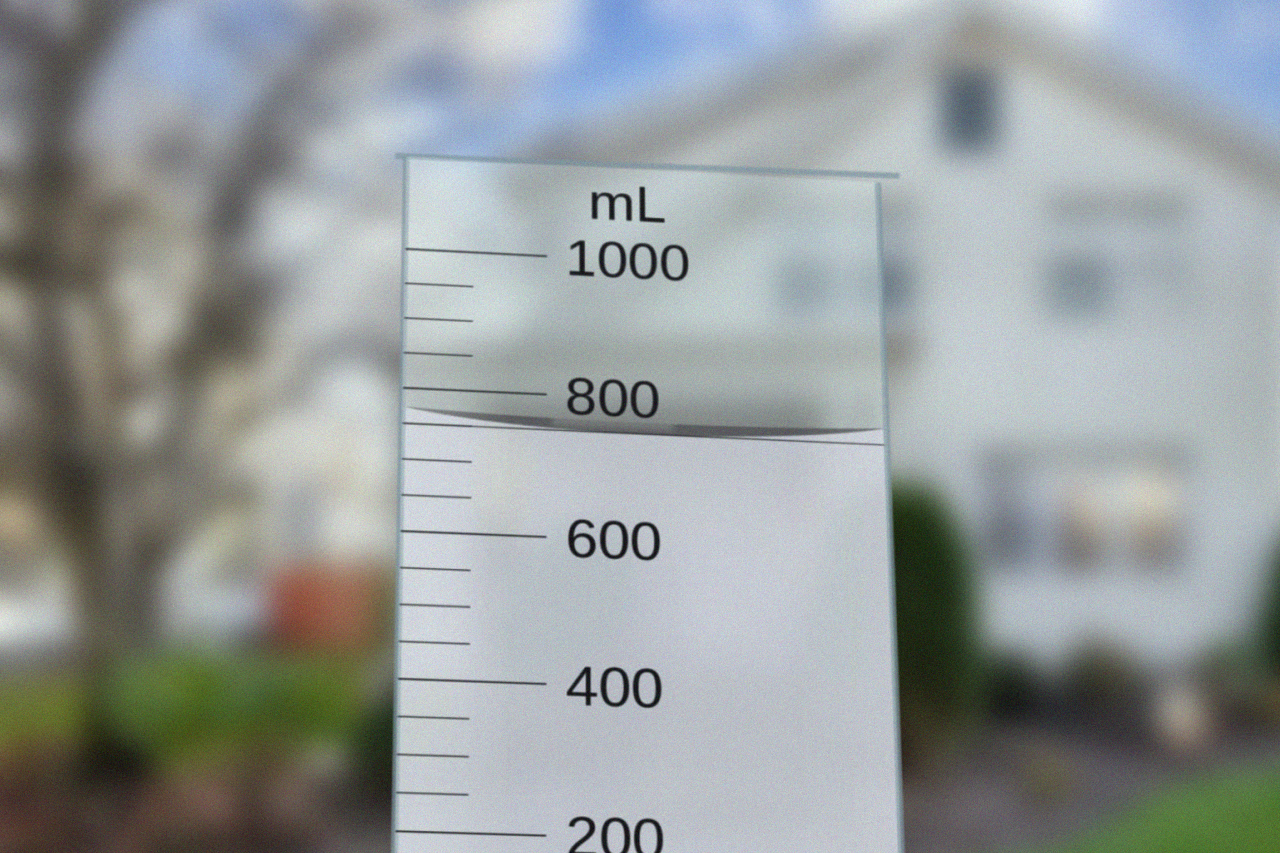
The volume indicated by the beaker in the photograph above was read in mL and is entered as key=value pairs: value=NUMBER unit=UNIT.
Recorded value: value=750 unit=mL
